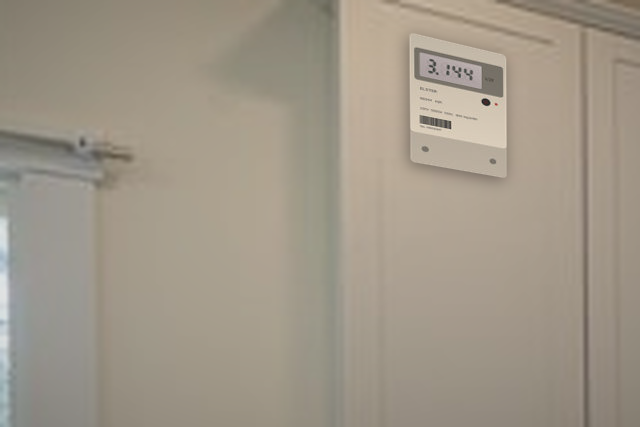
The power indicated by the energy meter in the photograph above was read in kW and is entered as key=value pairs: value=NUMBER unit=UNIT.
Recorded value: value=3.144 unit=kW
